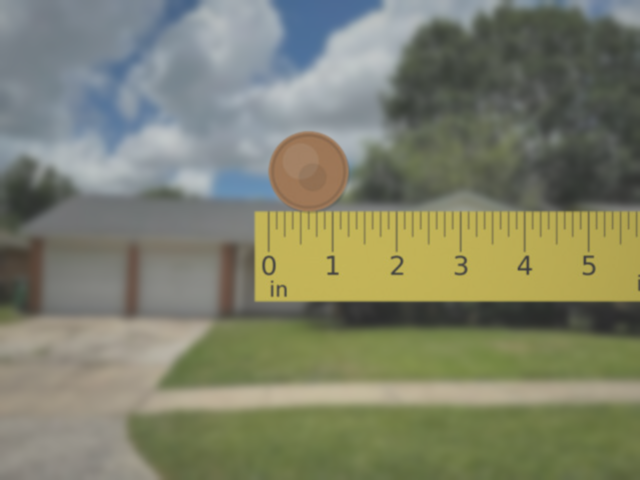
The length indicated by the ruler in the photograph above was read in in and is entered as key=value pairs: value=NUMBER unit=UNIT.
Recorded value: value=1.25 unit=in
